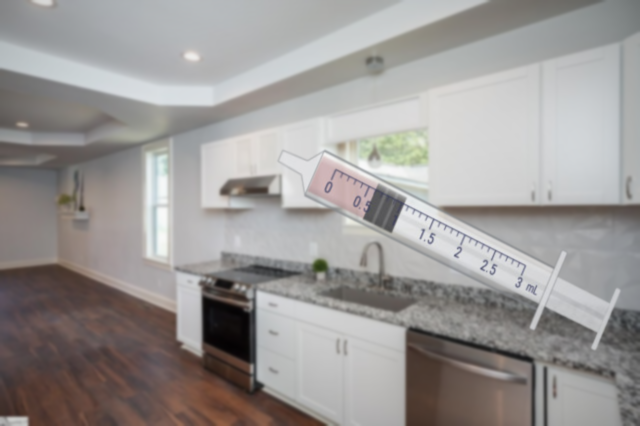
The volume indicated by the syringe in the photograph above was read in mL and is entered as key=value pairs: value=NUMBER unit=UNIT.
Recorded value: value=0.6 unit=mL
